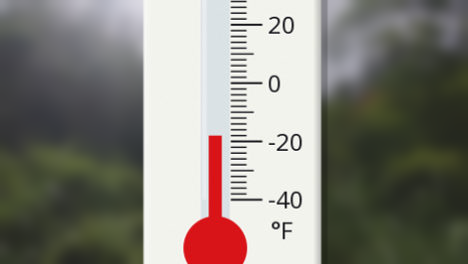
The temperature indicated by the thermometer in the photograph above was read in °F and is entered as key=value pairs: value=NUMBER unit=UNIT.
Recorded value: value=-18 unit=°F
